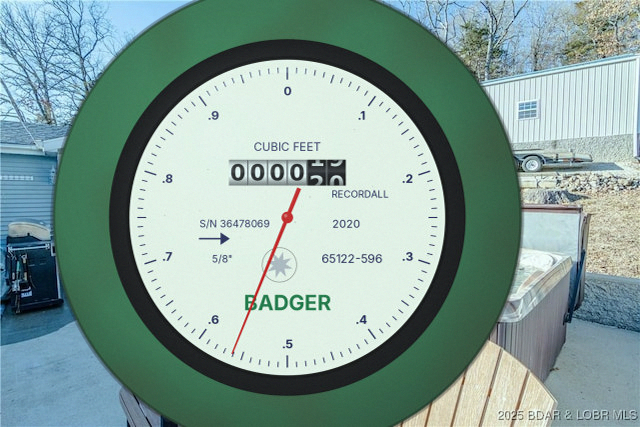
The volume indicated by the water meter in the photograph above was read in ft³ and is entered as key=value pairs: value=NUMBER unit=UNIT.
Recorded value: value=19.56 unit=ft³
